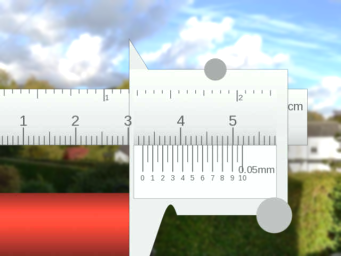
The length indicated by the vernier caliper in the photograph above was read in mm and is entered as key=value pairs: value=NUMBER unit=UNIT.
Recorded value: value=32.8 unit=mm
